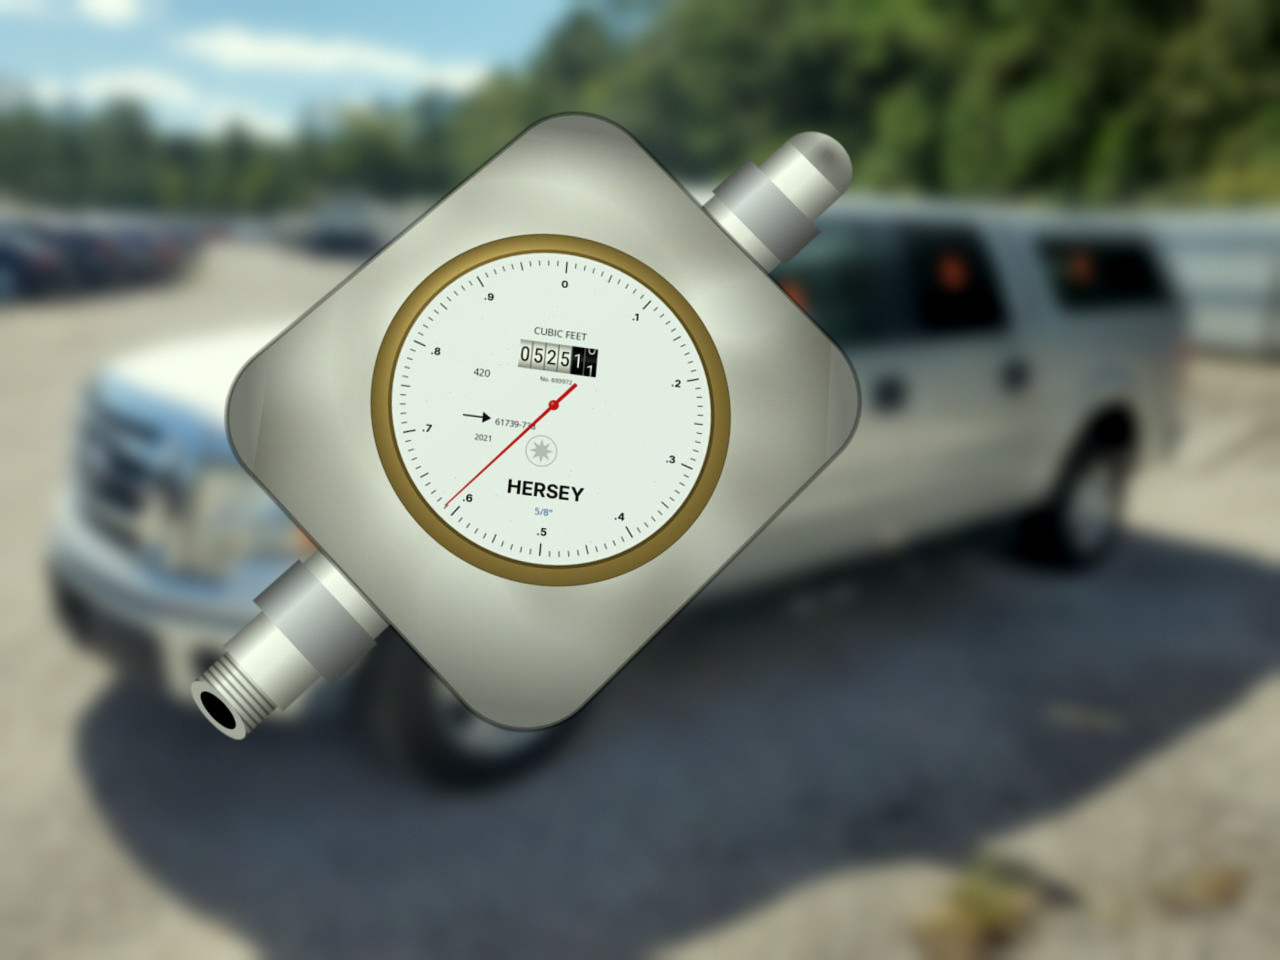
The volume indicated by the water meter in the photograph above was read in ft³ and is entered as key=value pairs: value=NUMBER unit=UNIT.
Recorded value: value=52510.61 unit=ft³
